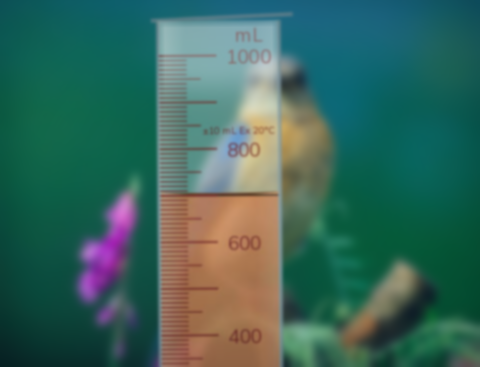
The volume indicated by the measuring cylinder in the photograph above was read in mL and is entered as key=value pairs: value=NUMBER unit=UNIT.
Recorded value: value=700 unit=mL
